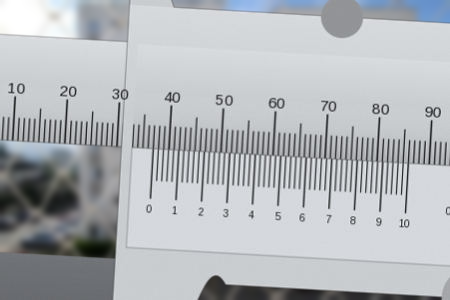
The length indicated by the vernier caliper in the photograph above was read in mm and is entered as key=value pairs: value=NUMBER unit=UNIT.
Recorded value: value=37.0 unit=mm
